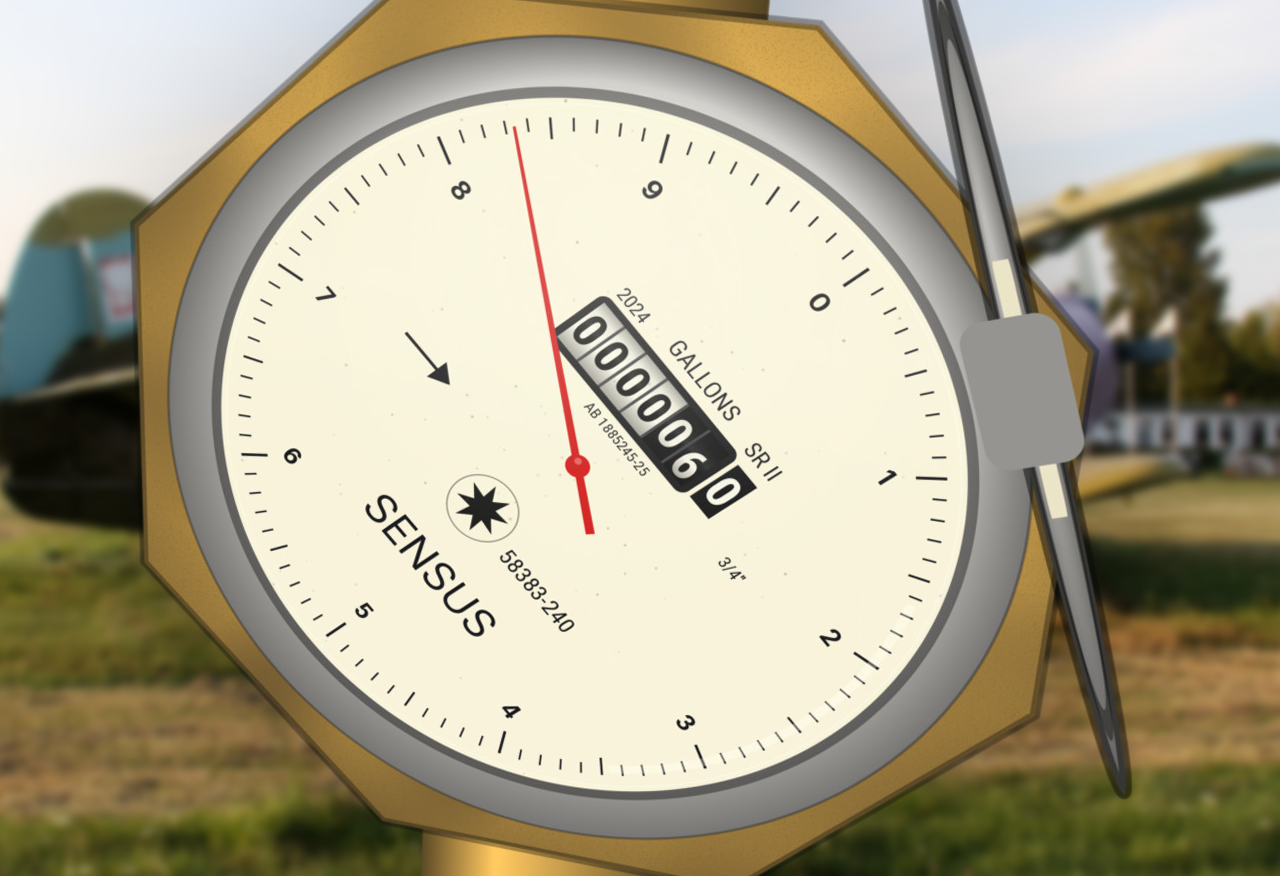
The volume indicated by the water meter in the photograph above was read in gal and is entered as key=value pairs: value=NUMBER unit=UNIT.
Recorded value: value=58.3 unit=gal
